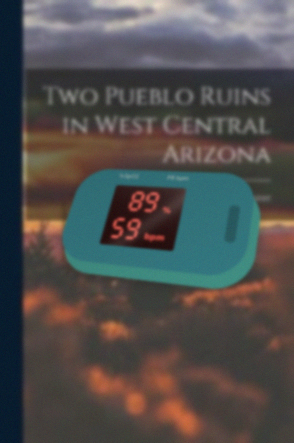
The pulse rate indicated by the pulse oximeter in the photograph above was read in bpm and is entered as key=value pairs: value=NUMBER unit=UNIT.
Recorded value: value=59 unit=bpm
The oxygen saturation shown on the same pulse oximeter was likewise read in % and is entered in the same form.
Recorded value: value=89 unit=%
